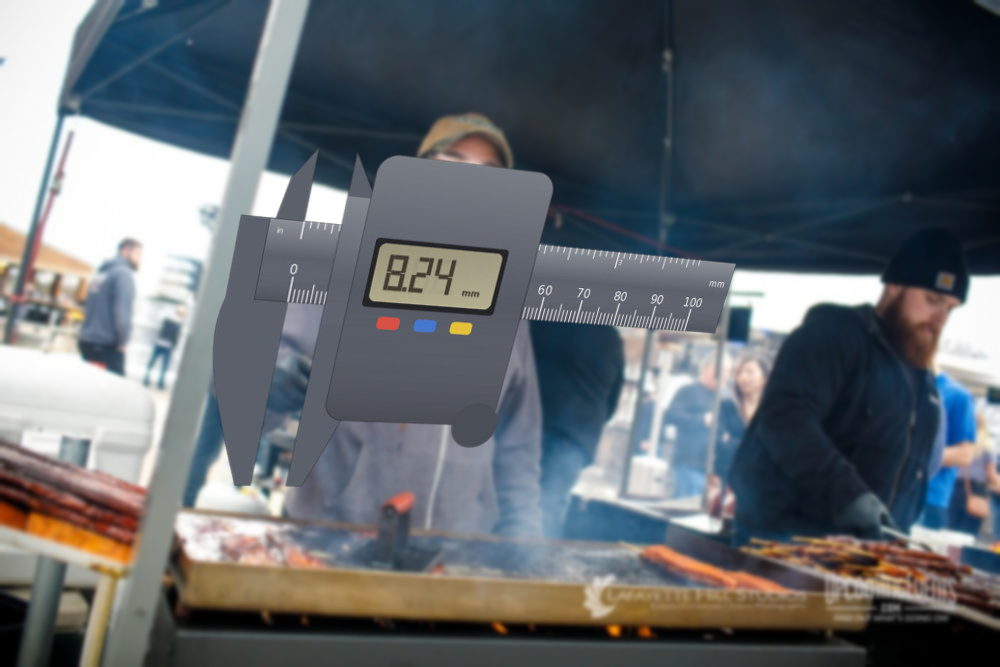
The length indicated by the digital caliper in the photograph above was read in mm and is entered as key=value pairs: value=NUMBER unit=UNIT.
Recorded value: value=8.24 unit=mm
